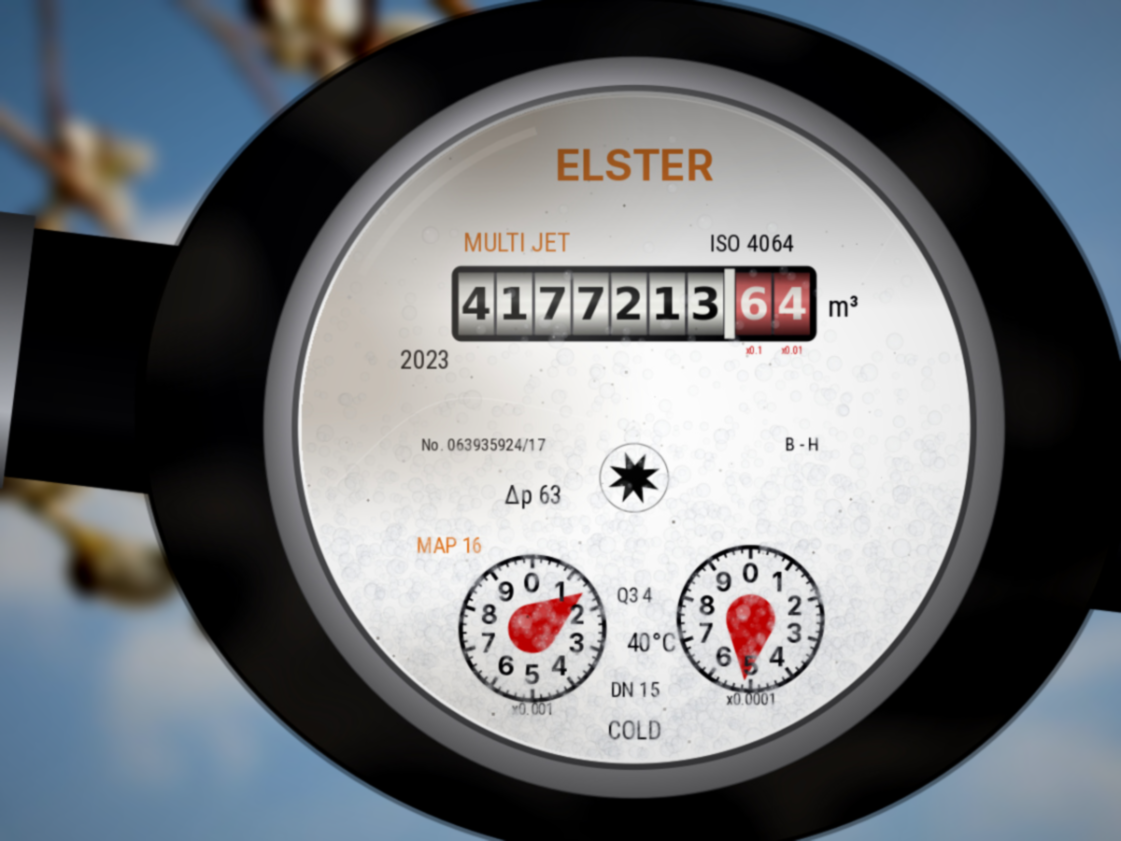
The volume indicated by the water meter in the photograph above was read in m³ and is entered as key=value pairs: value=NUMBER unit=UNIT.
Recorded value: value=4177213.6415 unit=m³
